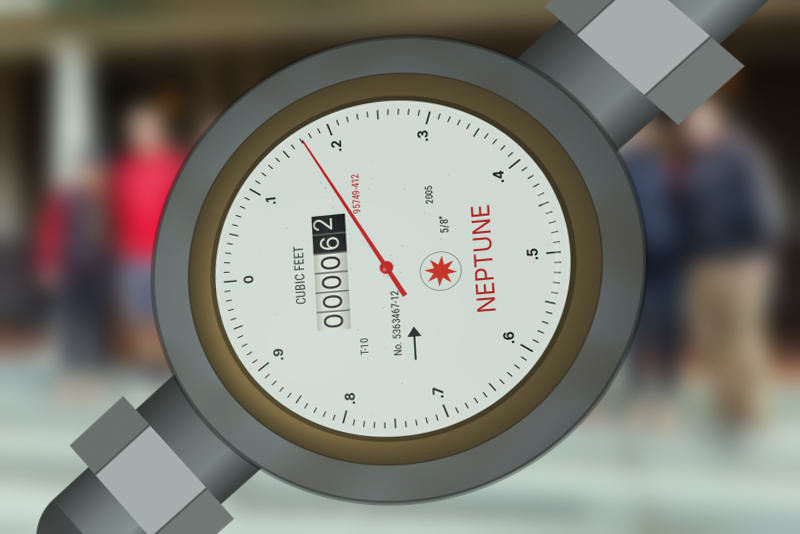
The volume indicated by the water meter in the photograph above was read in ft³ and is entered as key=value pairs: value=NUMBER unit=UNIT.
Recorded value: value=62.17 unit=ft³
